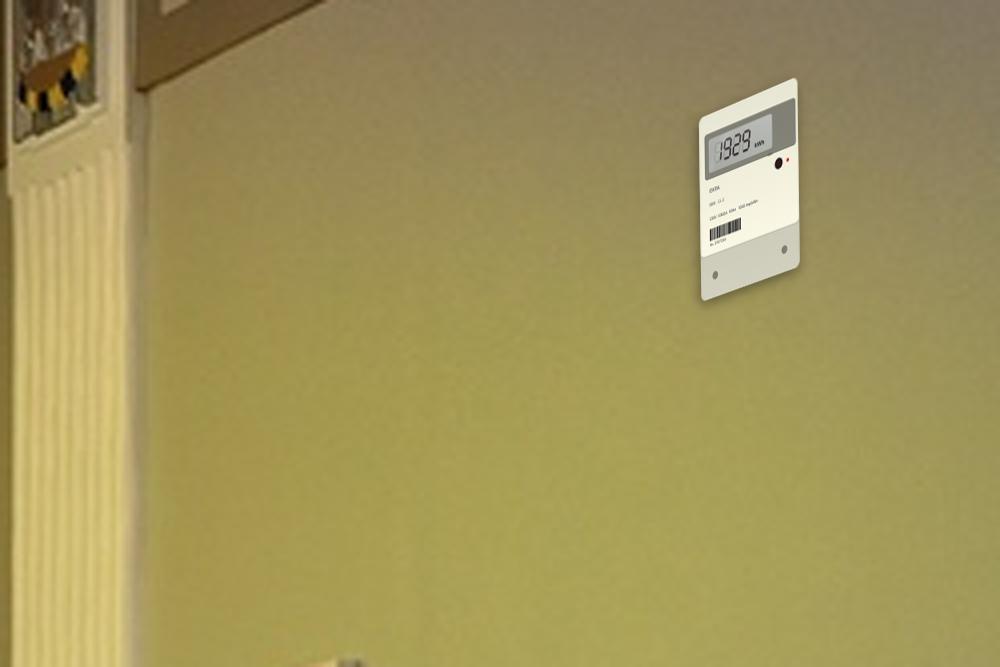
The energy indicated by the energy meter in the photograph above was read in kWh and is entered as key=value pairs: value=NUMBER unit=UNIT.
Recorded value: value=1929 unit=kWh
